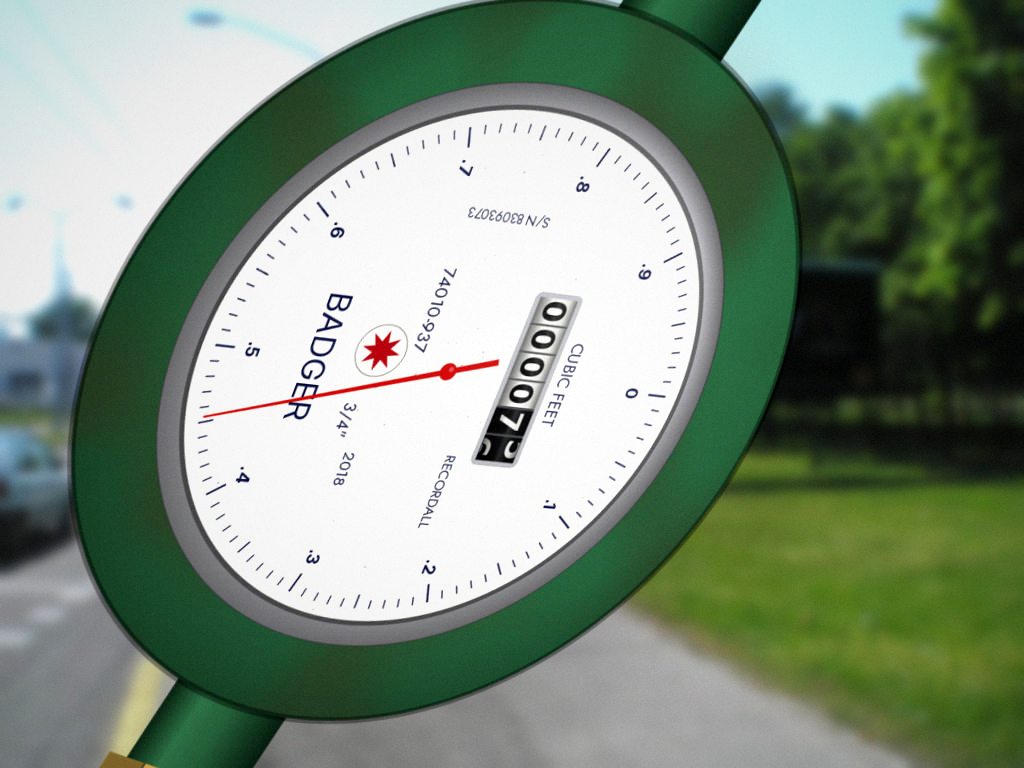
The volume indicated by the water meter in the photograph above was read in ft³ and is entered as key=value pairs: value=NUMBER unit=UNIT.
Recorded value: value=75.45 unit=ft³
